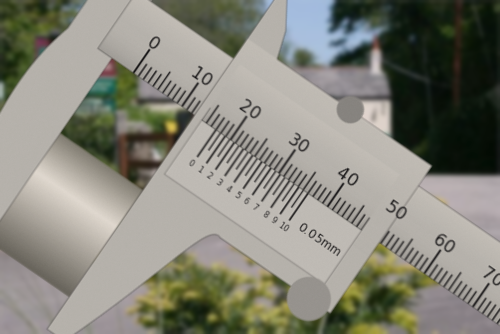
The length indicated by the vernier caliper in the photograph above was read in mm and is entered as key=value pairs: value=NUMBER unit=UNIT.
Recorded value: value=17.0 unit=mm
